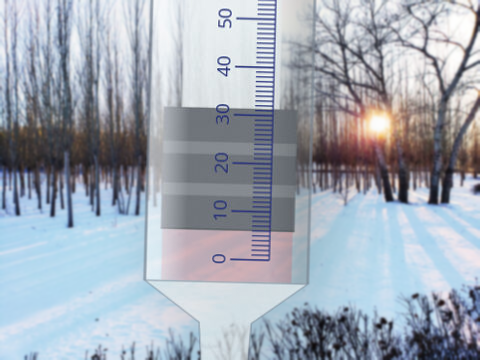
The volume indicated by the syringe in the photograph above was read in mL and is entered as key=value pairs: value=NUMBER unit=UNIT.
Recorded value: value=6 unit=mL
